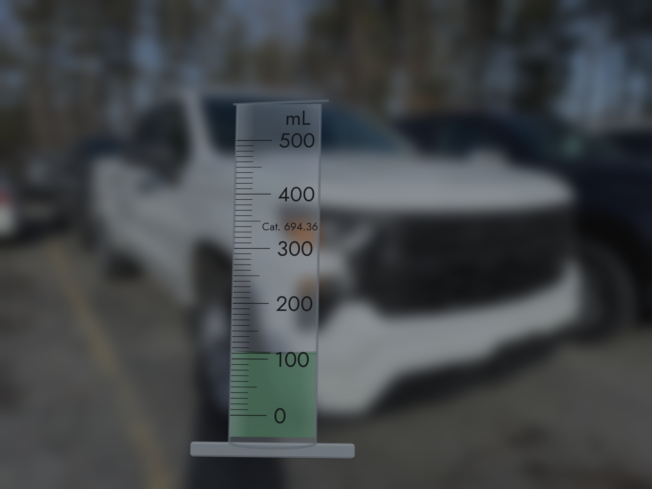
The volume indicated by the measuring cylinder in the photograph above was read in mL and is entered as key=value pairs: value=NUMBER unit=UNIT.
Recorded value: value=110 unit=mL
